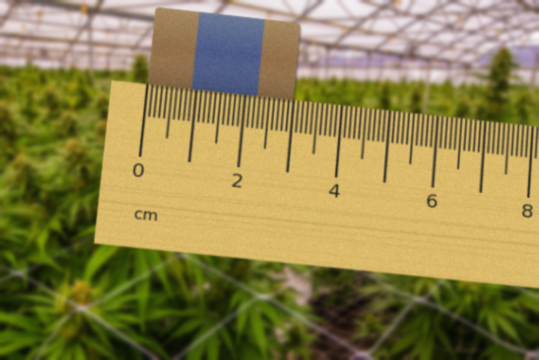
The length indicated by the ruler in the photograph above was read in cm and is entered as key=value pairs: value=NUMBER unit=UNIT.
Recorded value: value=3 unit=cm
